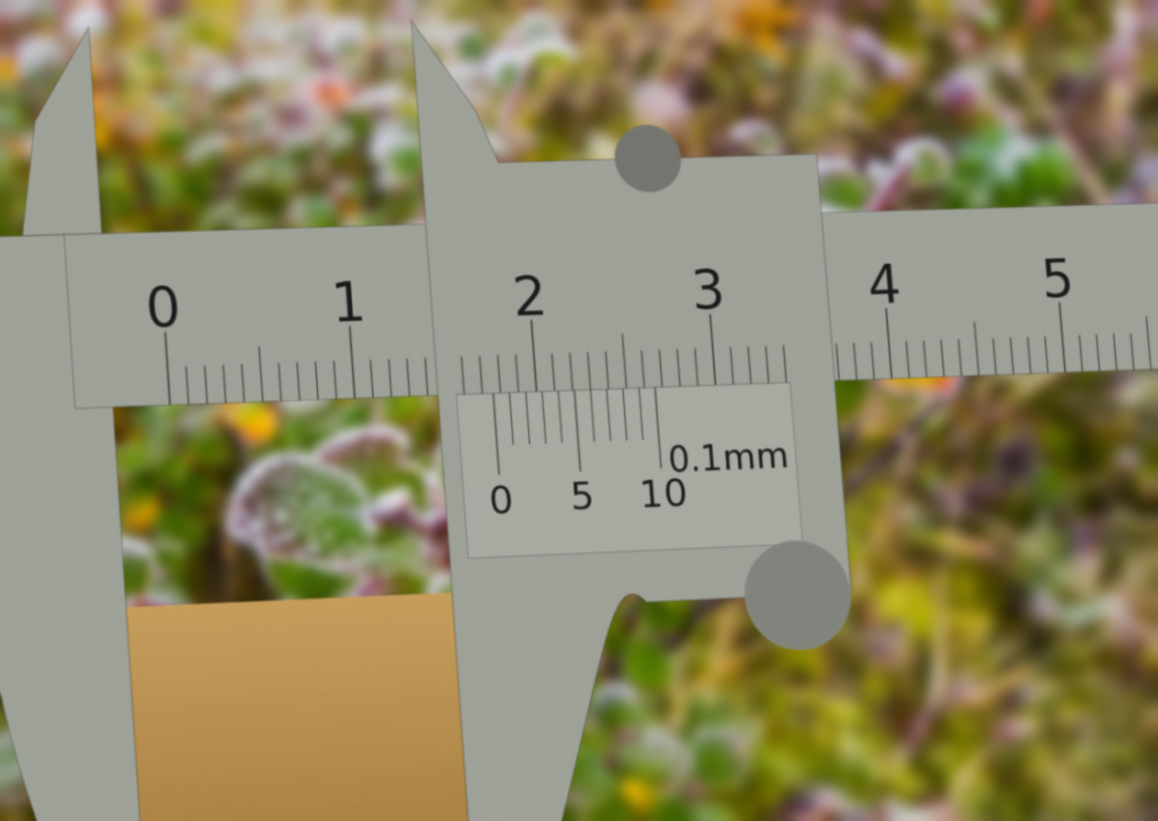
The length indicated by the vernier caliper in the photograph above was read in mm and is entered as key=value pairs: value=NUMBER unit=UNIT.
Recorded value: value=17.6 unit=mm
